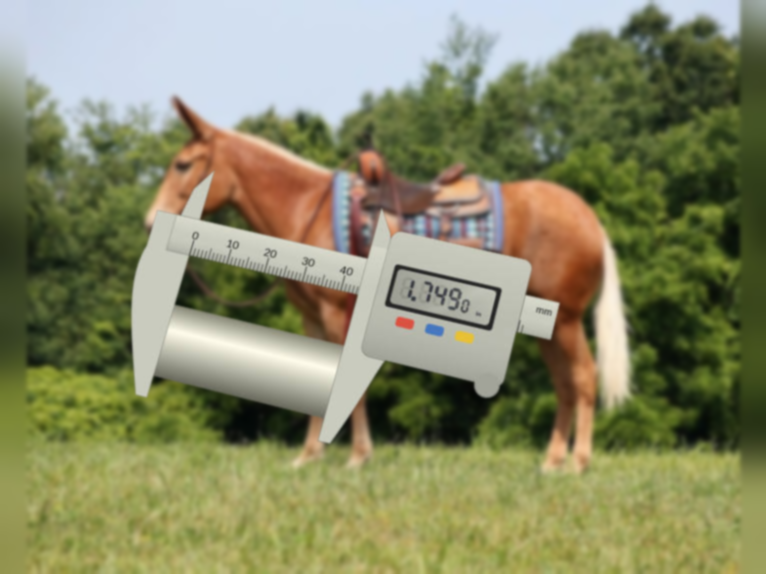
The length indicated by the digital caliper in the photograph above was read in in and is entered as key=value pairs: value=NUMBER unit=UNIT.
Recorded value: value=1.7490 unit=in
